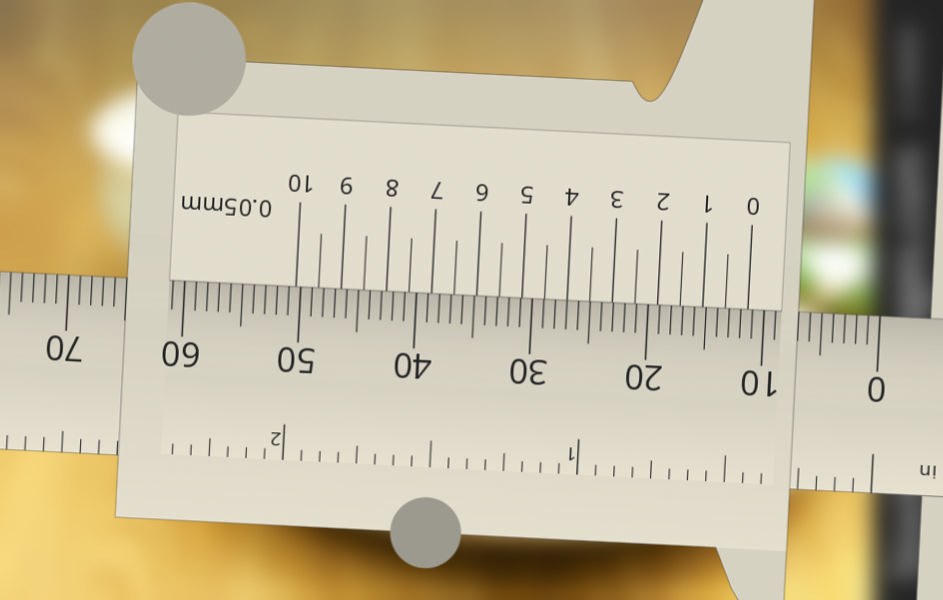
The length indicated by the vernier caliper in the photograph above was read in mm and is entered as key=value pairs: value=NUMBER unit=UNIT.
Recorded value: value=11.4 unit=mm
